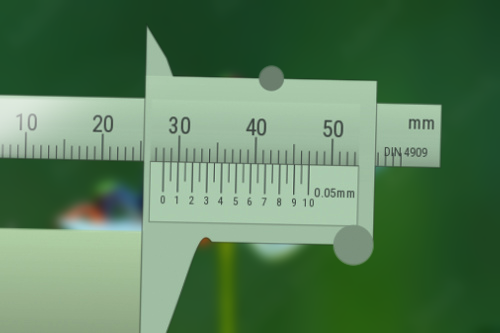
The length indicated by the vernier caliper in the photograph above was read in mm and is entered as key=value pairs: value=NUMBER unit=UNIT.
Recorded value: value=28.0 unit=mm
